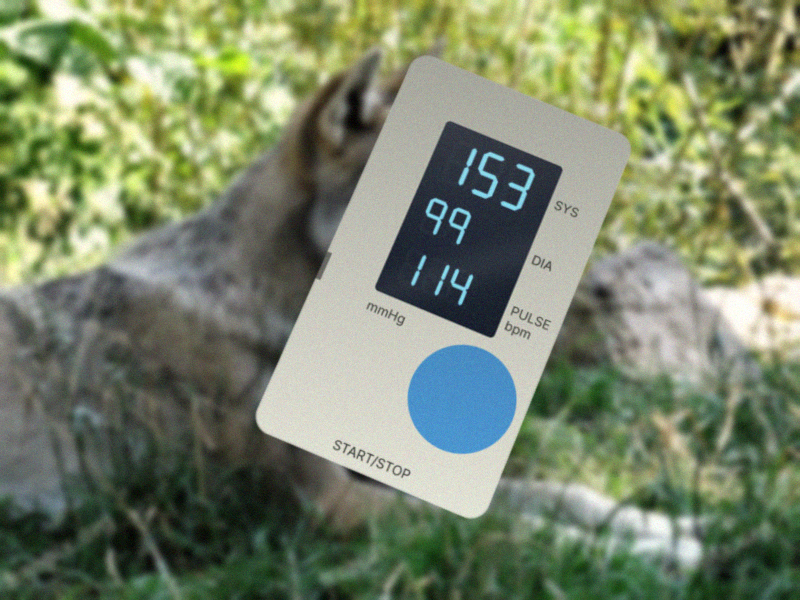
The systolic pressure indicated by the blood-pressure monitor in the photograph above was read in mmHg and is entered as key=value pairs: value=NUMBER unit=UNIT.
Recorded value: value=153 unit=mmHg
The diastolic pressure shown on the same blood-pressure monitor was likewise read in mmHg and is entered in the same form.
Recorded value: value=99 unit=mmHg
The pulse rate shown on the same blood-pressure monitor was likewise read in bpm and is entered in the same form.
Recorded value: value=114 unit=bpm
